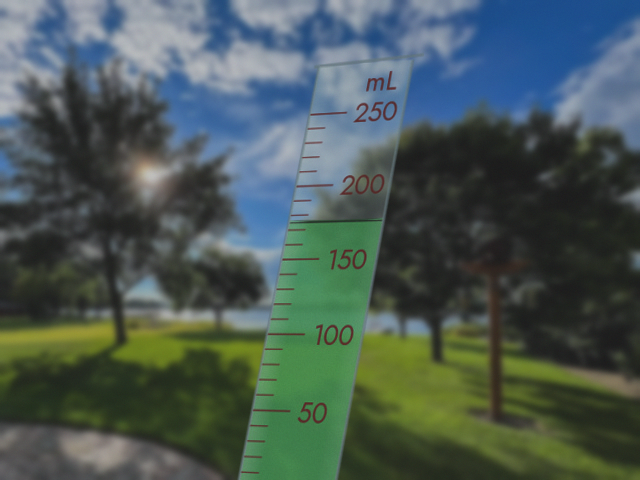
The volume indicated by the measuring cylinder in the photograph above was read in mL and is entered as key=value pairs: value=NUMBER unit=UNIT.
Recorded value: value=175 unit=mL
